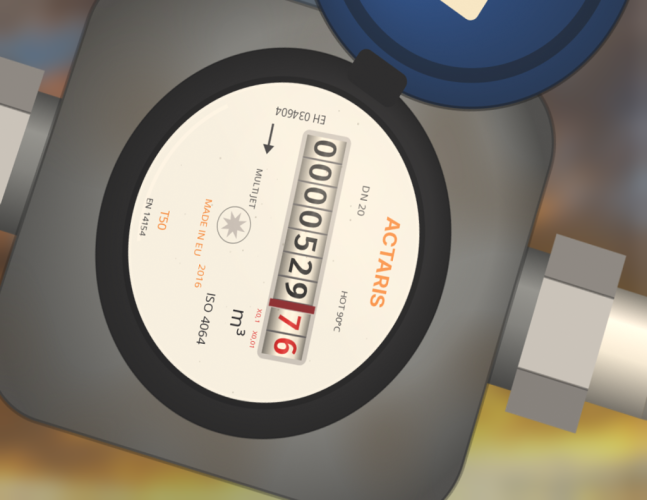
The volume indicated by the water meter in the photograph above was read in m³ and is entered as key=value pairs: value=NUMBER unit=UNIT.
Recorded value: value=529.76 unit=m³
